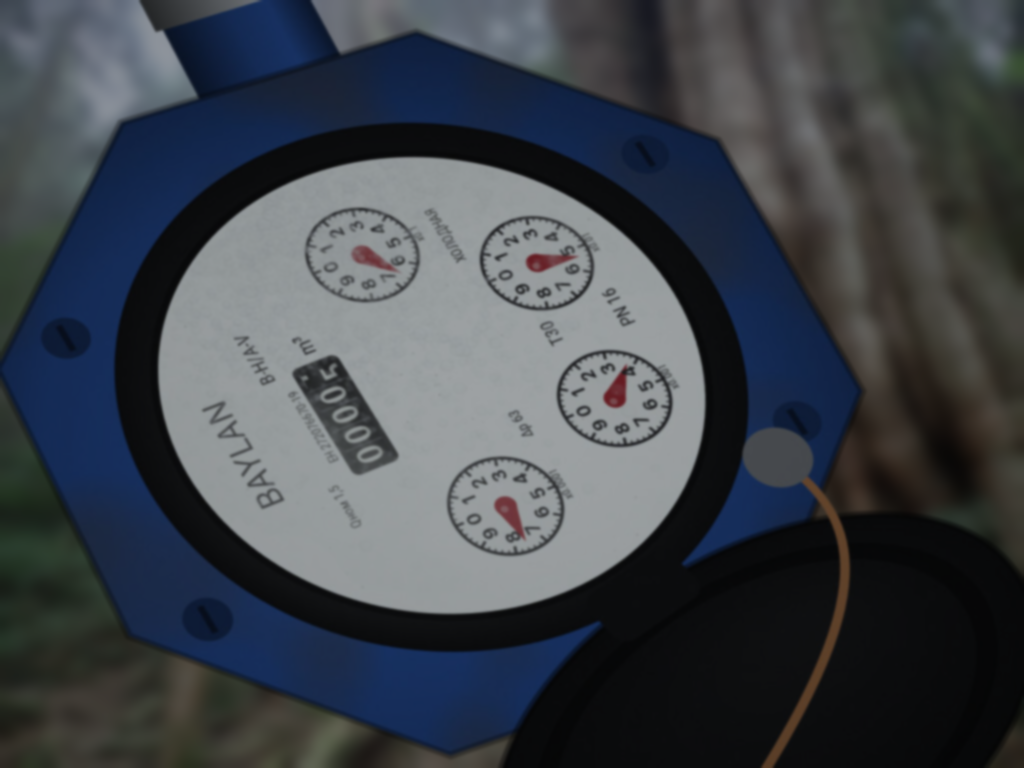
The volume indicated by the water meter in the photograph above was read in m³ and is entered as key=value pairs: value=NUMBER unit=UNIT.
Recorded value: value=4.6537 unit=m³
